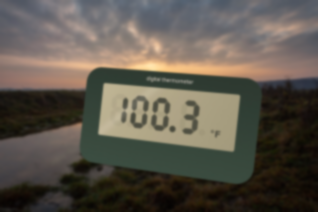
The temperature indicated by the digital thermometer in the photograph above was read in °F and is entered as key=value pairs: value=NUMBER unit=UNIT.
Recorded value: value=100.3 unit=°F
